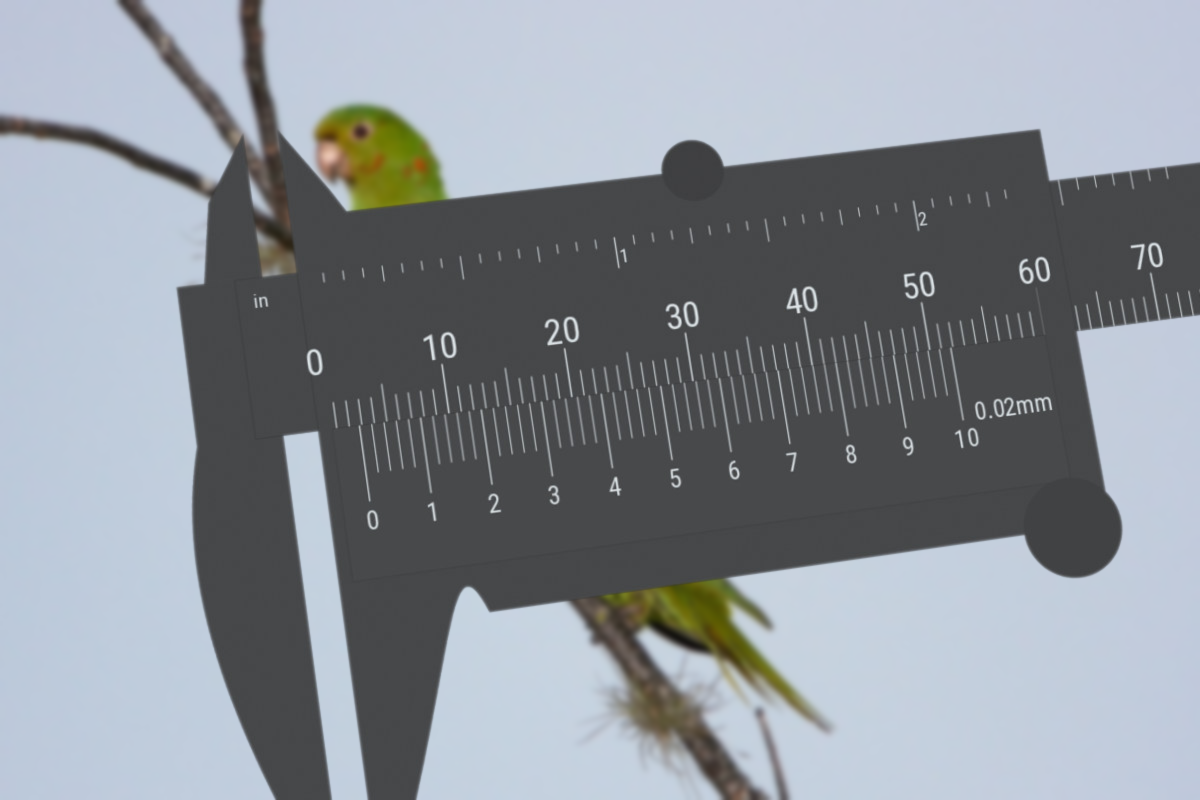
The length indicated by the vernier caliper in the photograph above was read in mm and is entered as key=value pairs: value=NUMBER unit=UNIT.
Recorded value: value=2.8 unit=mm
